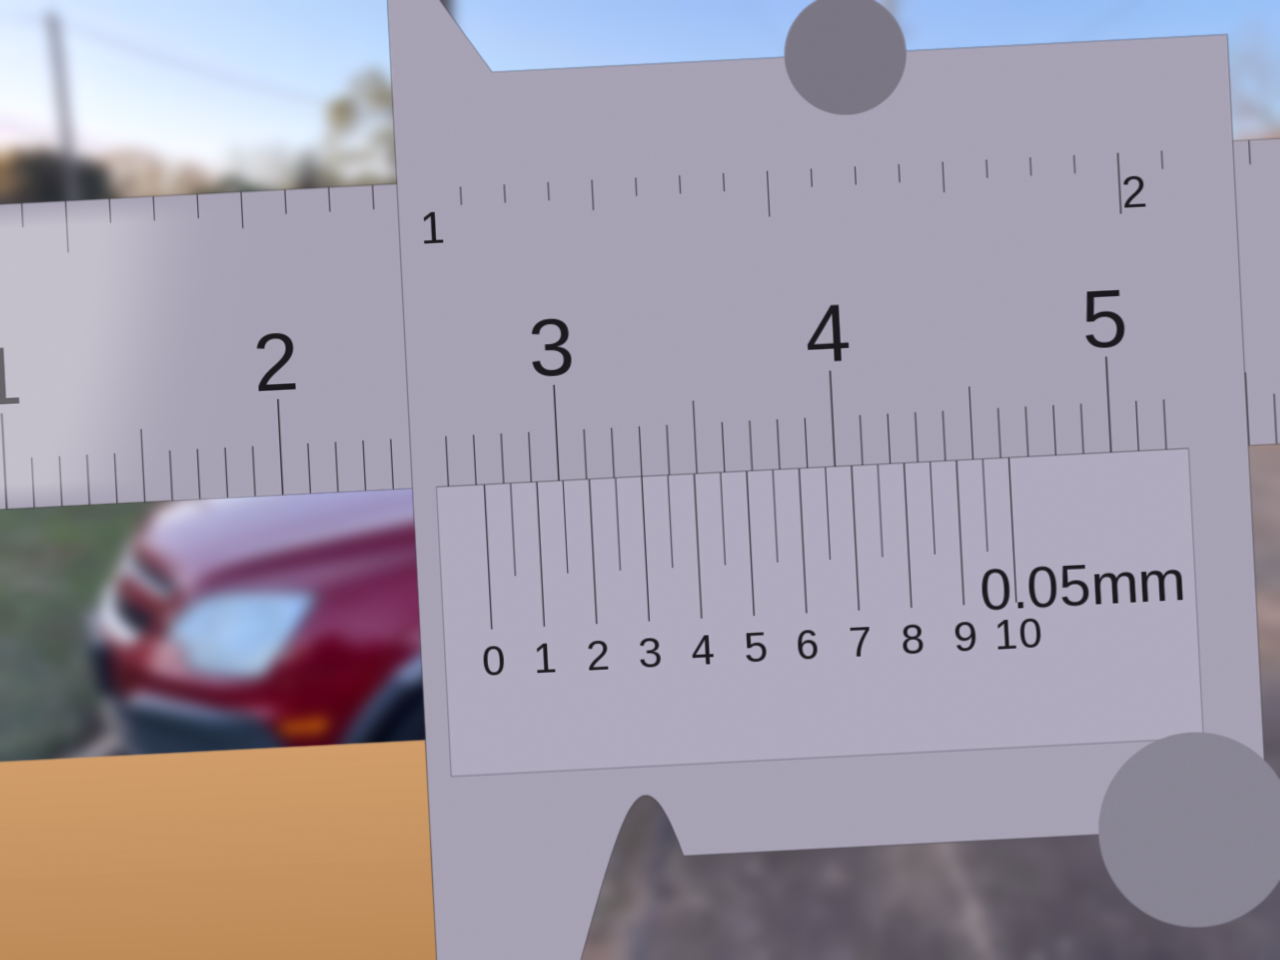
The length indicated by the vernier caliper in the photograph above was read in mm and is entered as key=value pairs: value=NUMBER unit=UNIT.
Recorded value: value=27.30 unit=mm
